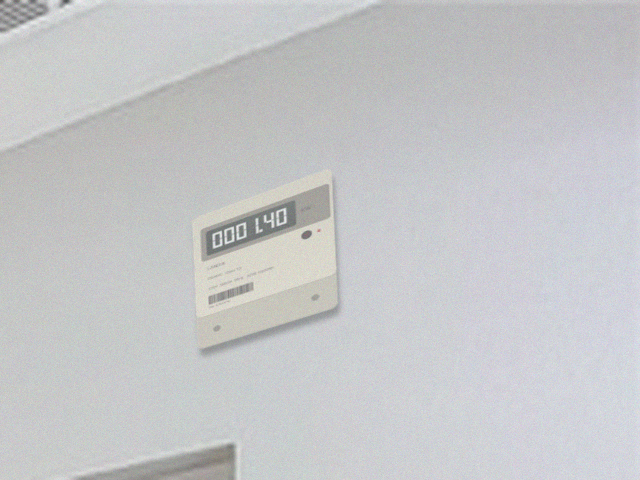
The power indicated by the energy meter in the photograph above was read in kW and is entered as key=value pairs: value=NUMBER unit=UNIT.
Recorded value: value=1.40 unit=kW
